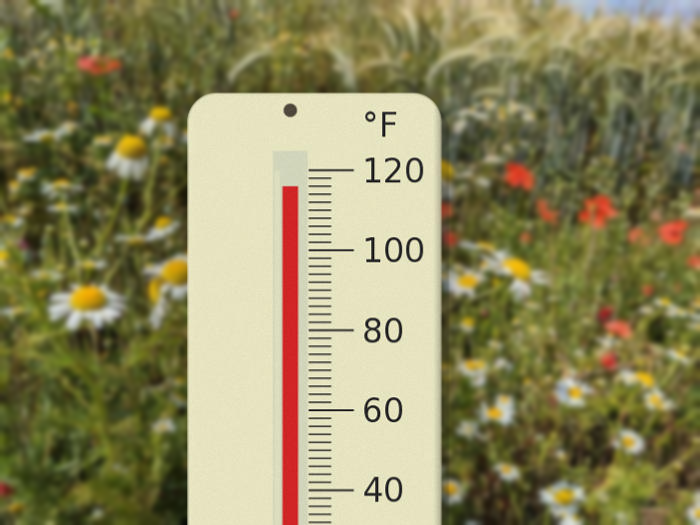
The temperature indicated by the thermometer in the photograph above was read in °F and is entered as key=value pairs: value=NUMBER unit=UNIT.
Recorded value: value=116 unit=°F
